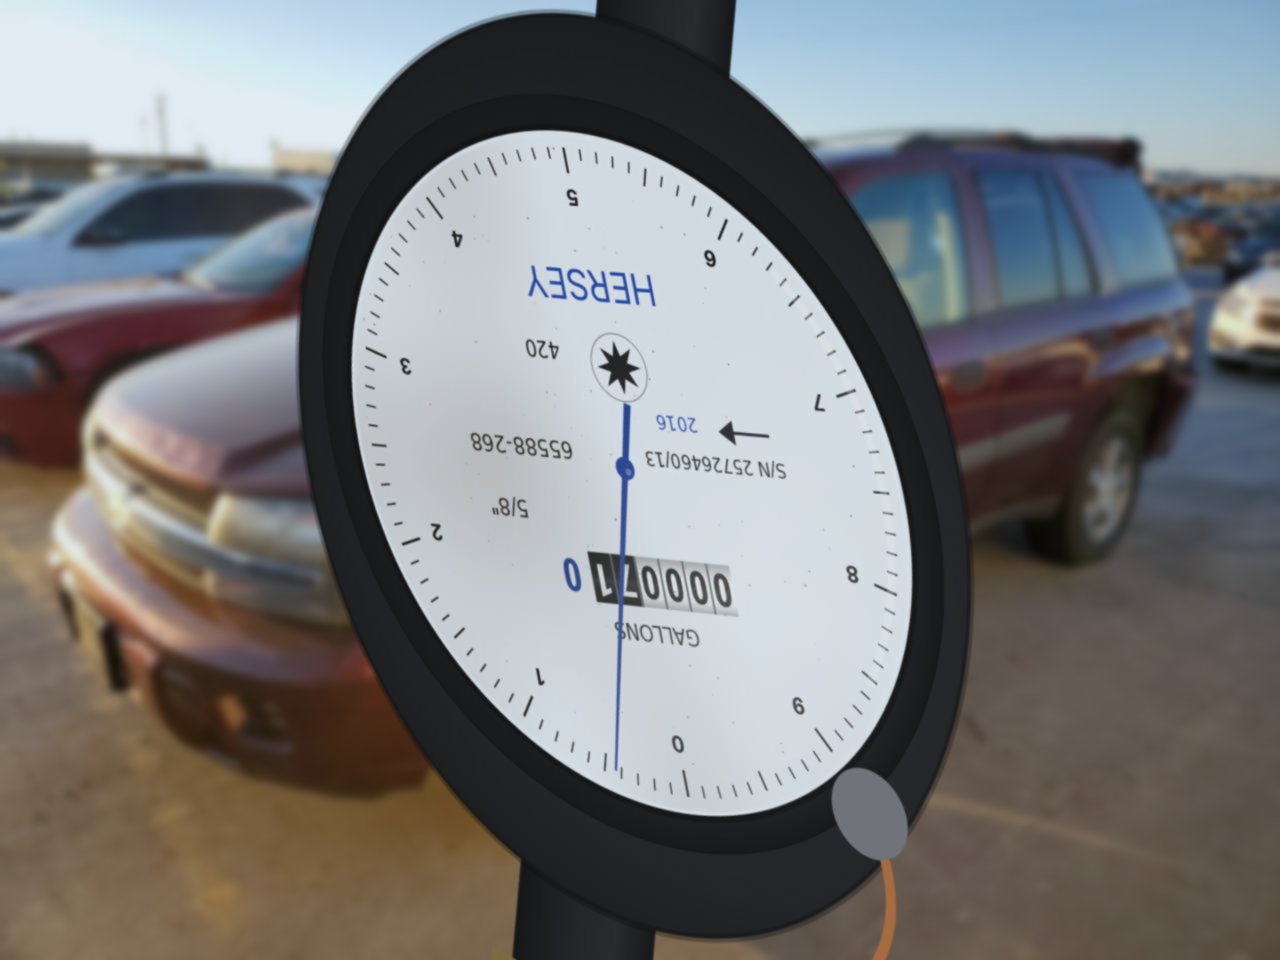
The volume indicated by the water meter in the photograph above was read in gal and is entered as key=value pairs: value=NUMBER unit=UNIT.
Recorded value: value=710.4 unit=gal
